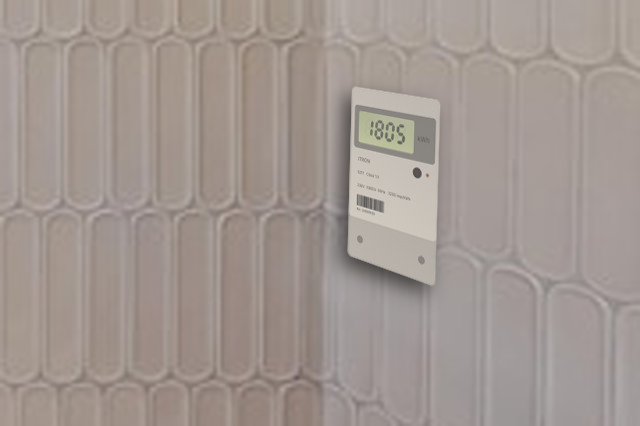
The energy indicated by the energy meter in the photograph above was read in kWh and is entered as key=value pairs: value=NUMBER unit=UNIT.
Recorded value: value=1805 unit=kWh
